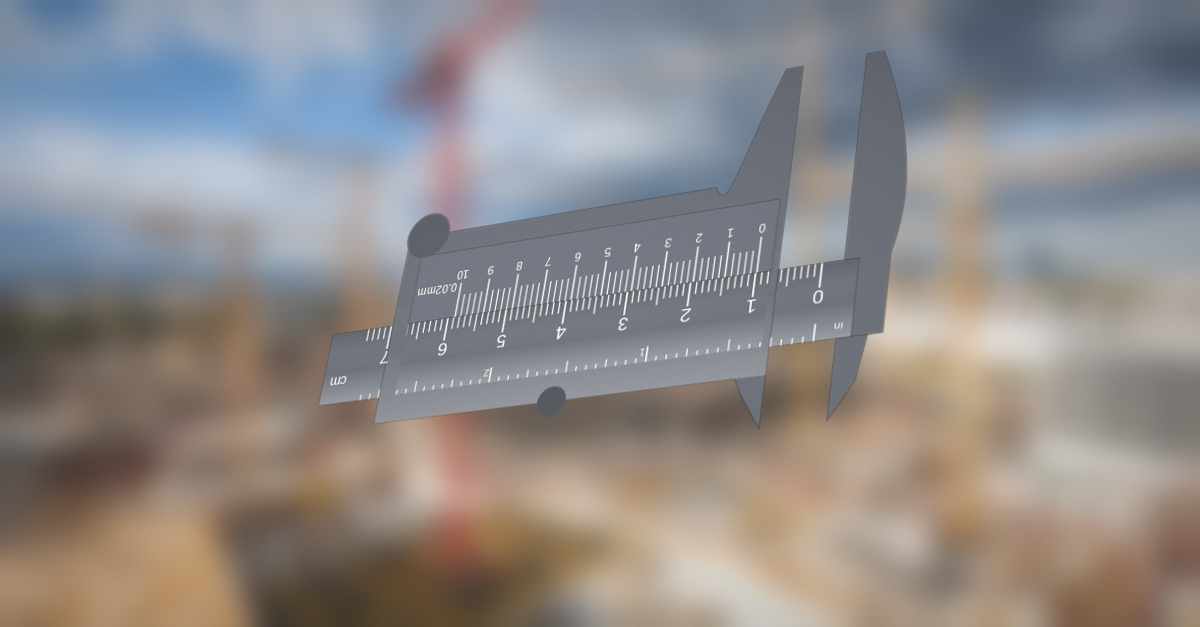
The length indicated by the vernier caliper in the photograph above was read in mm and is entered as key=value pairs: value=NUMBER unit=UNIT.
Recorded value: value=9.8 unit=mm
